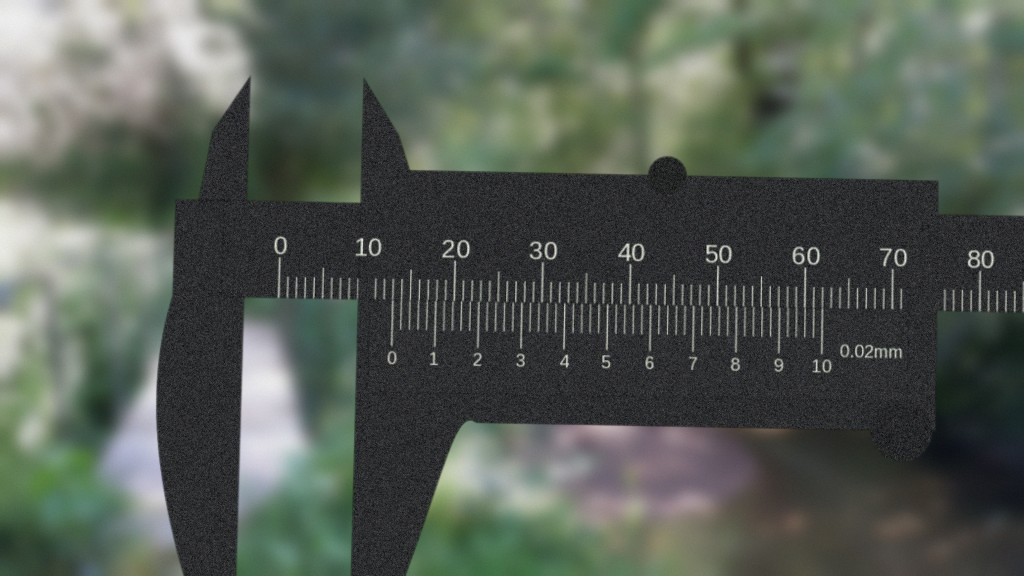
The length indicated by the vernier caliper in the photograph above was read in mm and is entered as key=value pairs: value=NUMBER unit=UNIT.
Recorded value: value=13.0 unit=mm
